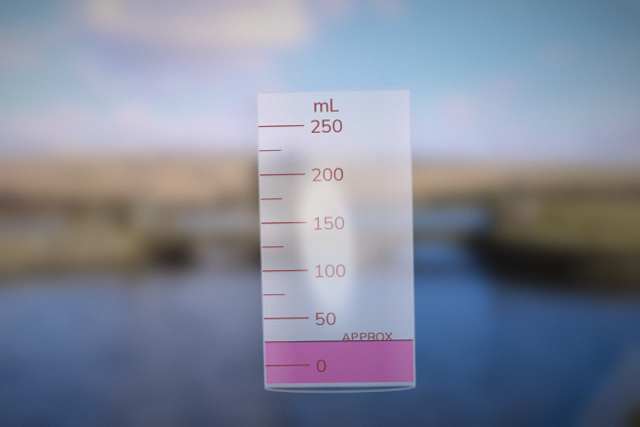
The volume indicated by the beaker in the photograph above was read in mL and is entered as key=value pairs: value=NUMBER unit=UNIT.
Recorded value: value=25 unit=mL
